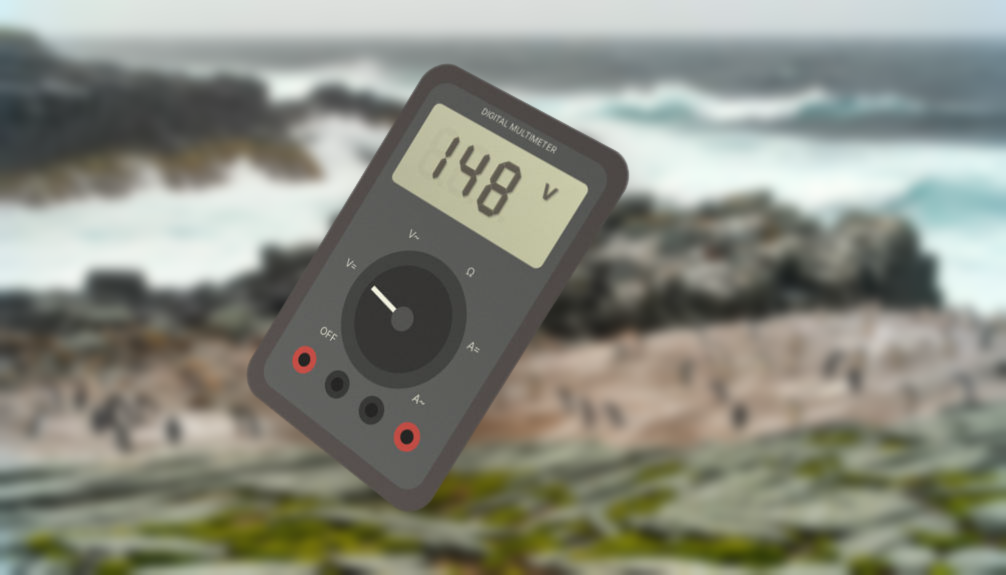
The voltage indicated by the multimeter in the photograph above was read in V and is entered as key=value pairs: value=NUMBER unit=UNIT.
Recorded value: value=148 unit=V
